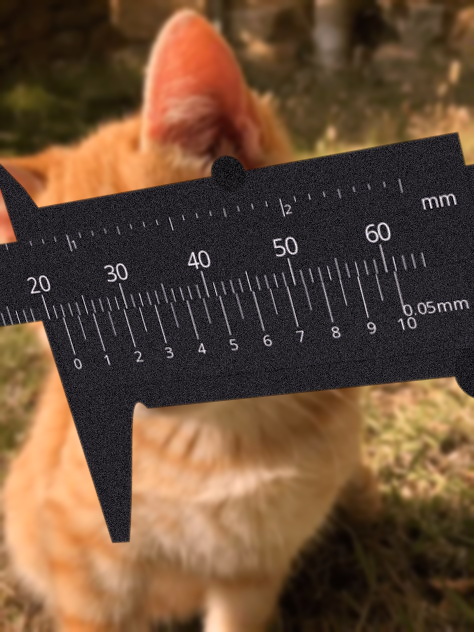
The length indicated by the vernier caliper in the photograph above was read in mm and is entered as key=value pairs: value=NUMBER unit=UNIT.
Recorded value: value=21.8 unit=mm
